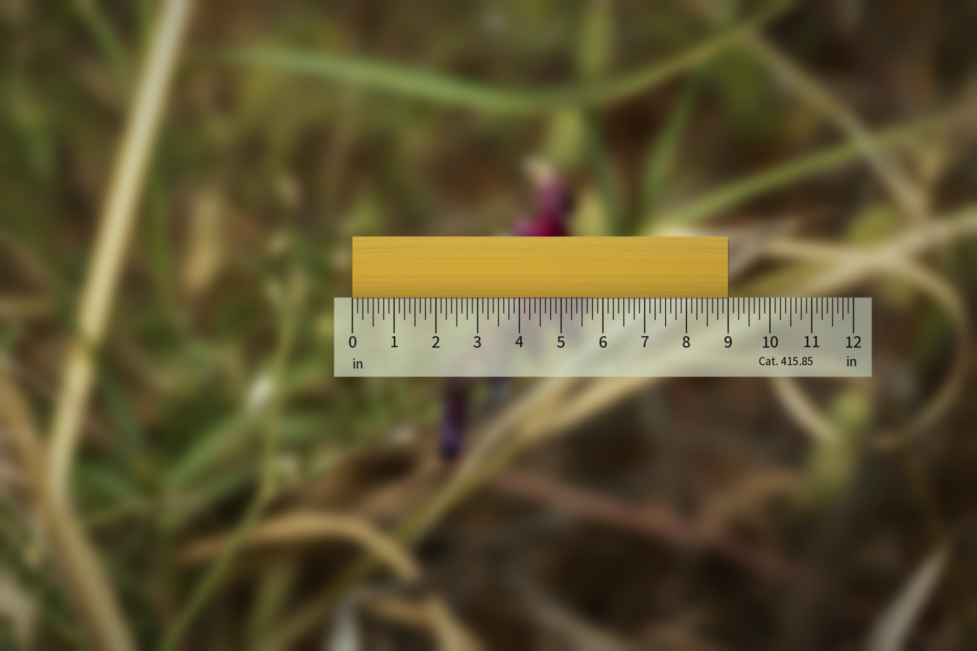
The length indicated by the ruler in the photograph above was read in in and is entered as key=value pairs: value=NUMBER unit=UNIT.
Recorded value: value=9 unit=in
